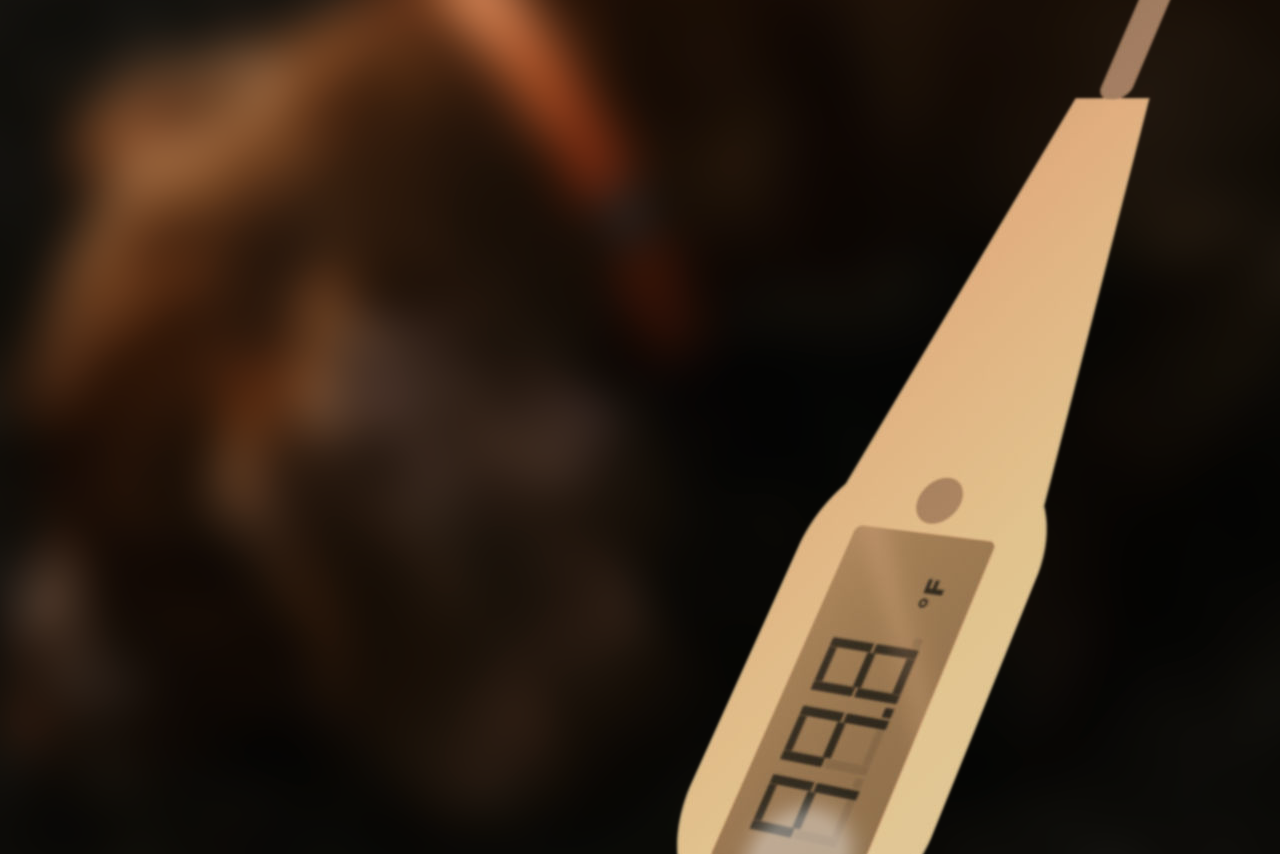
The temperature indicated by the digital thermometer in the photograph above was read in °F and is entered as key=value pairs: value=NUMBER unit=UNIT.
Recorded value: value=99.8 unit=°F
